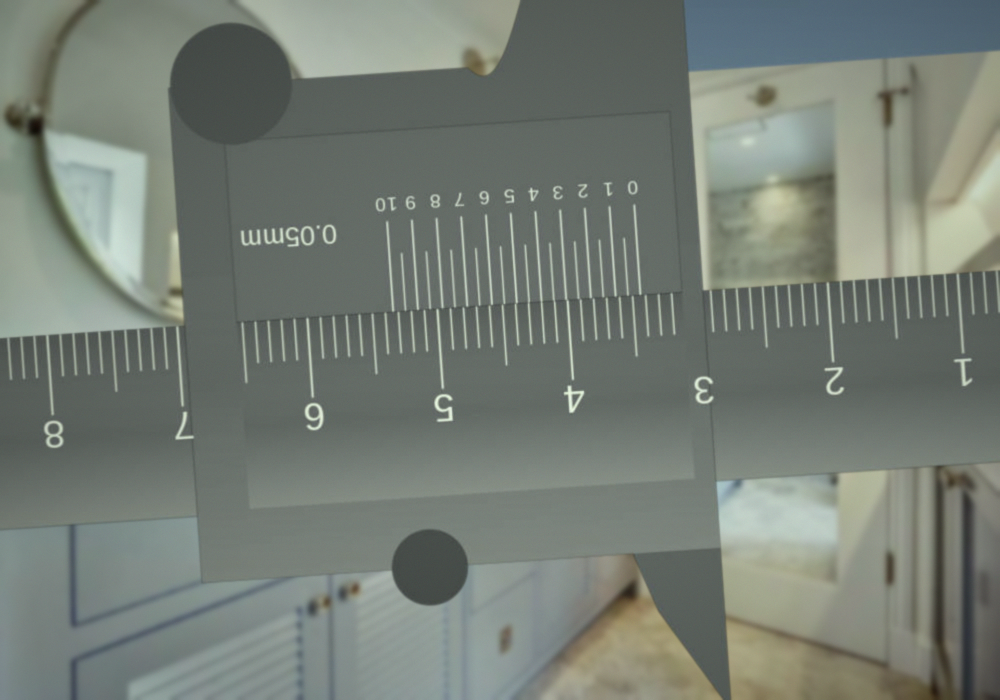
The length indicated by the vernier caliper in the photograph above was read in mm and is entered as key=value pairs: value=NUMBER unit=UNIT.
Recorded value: value=34.4 unit=mm
